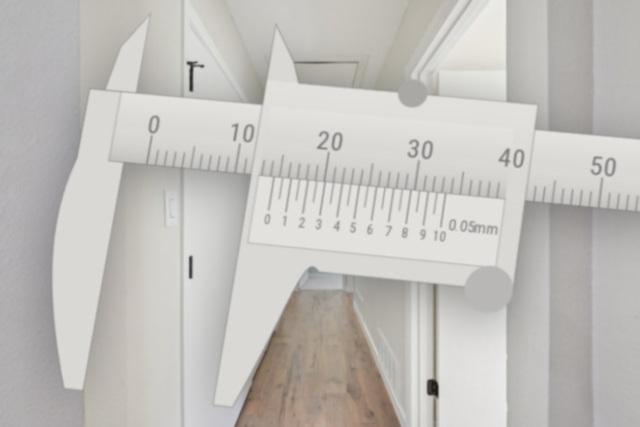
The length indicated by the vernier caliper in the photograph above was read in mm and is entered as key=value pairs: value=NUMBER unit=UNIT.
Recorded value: value=14.4 unit=mm
